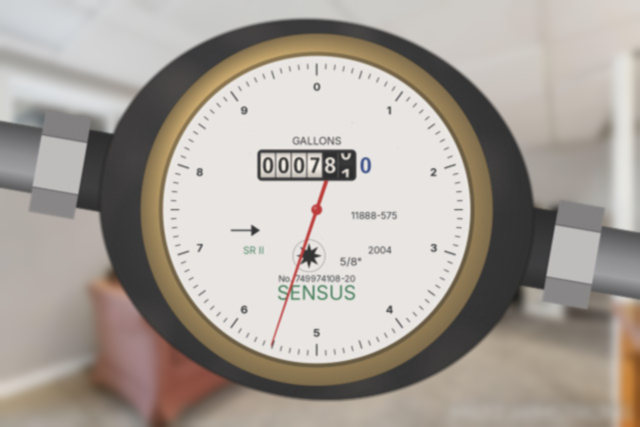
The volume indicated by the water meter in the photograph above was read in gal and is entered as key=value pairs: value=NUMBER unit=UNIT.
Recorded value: value=7805.5 unit=gal
